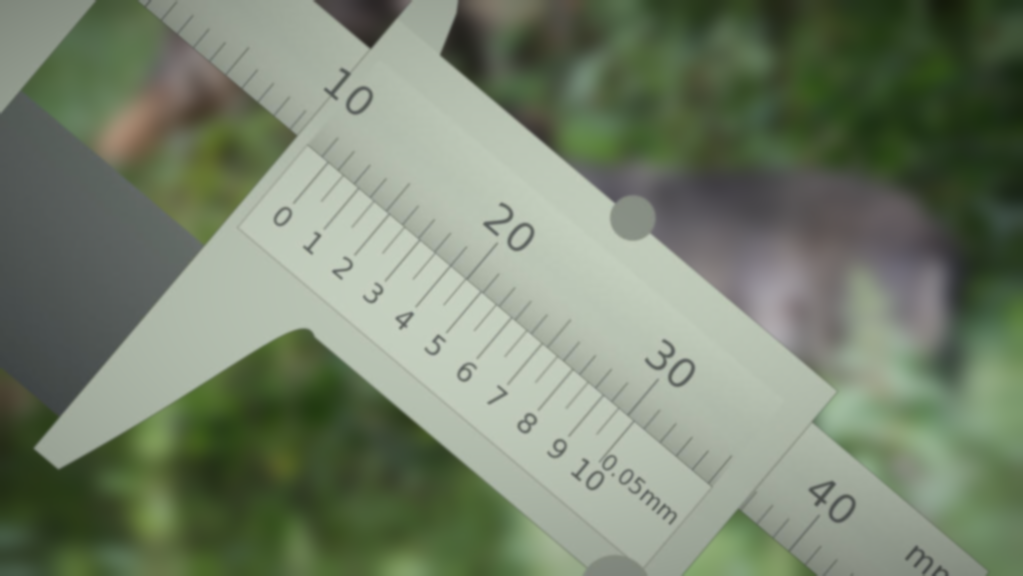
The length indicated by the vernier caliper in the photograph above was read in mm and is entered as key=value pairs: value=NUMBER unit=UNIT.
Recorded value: value=11.4 unit=mm
